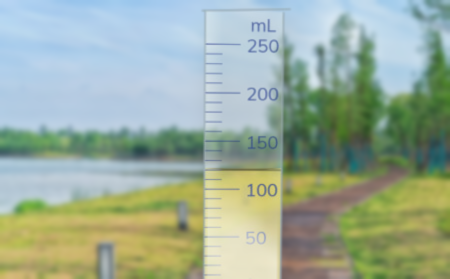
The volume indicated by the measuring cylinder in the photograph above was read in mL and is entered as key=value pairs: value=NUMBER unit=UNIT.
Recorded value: value=120 unit=mL
